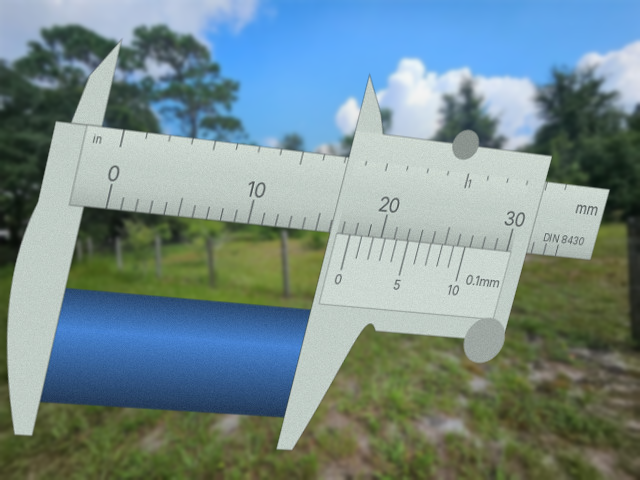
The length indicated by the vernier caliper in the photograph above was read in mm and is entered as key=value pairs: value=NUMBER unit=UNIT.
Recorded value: value=17.6 unit=mm
